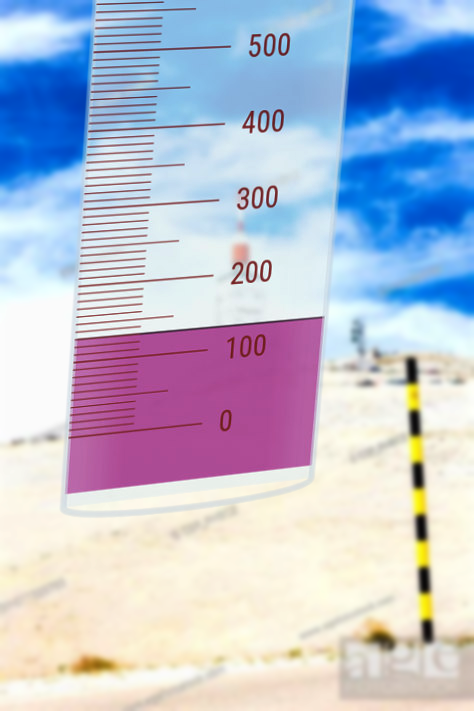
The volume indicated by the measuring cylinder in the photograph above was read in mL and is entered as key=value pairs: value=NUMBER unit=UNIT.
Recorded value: value=130 unit=mL
